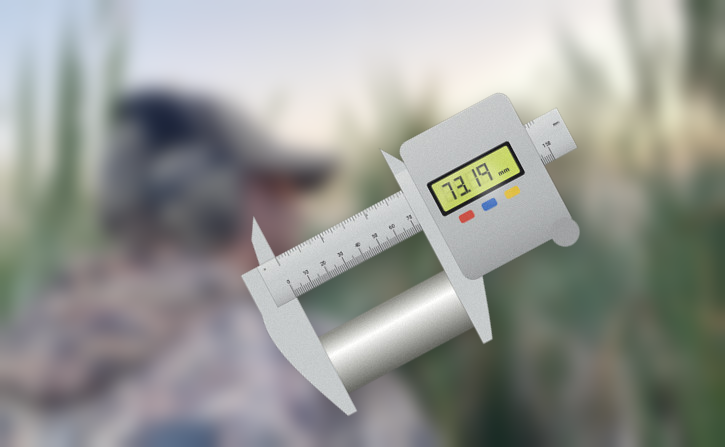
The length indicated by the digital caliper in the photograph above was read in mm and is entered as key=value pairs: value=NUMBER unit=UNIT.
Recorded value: value=73.19 unit=mm
